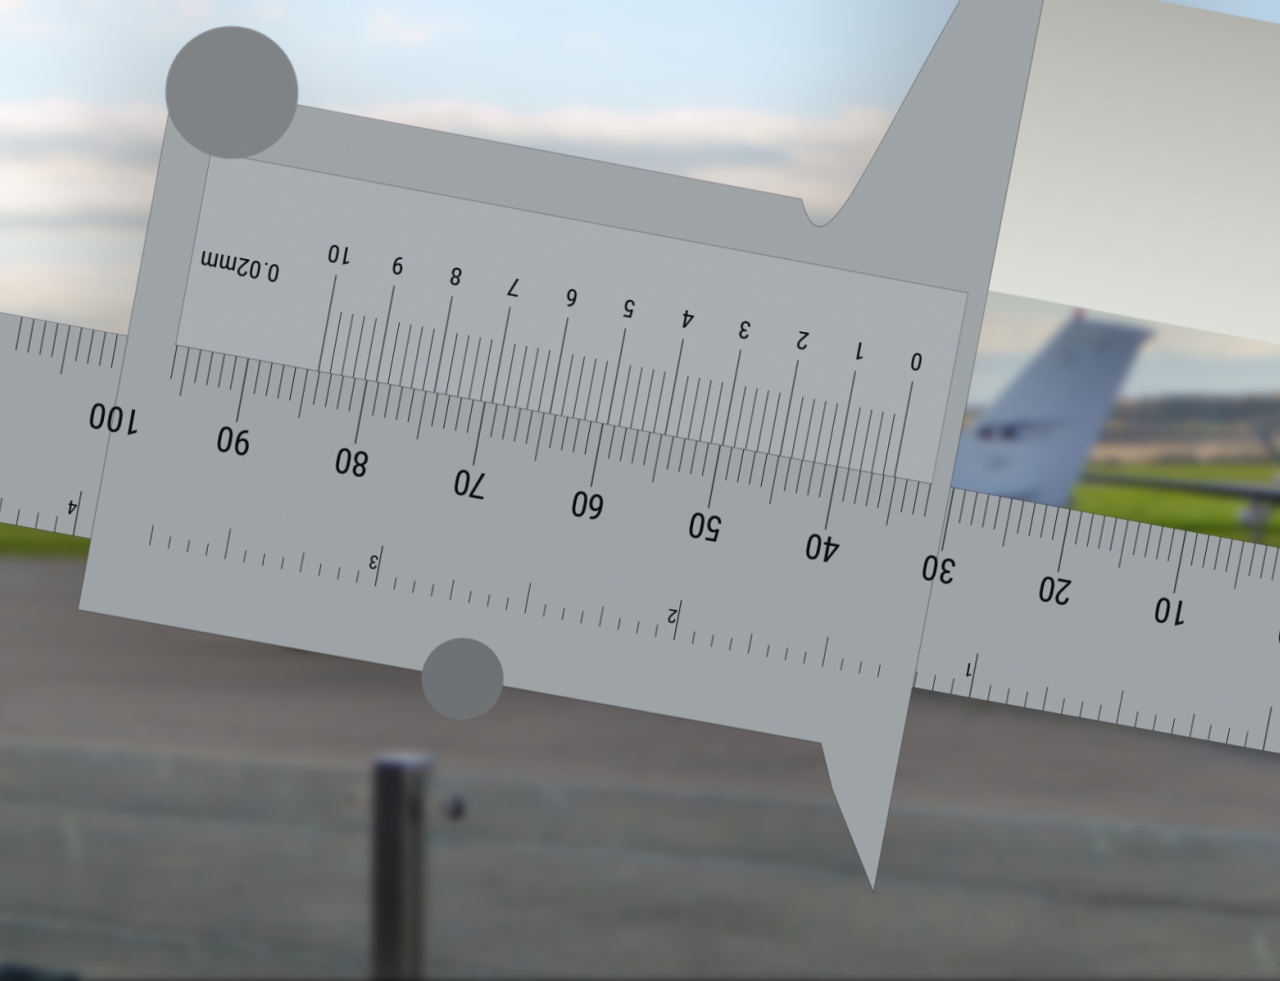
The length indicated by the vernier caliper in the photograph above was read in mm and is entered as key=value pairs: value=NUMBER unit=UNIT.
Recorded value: value=35.1 unit=mm
